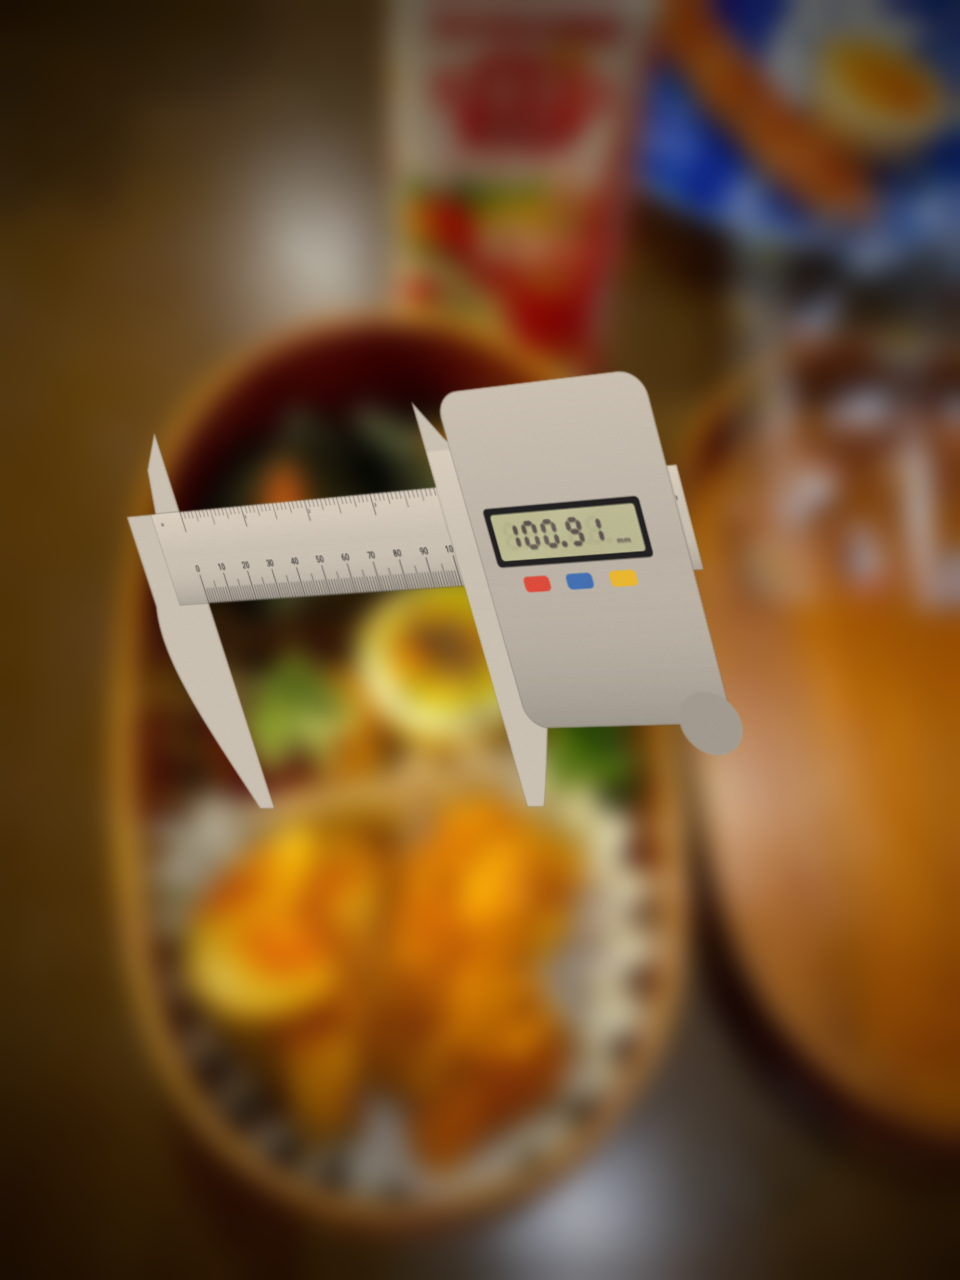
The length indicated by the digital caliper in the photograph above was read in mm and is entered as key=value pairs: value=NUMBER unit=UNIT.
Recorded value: value=100.91 unit=mm
